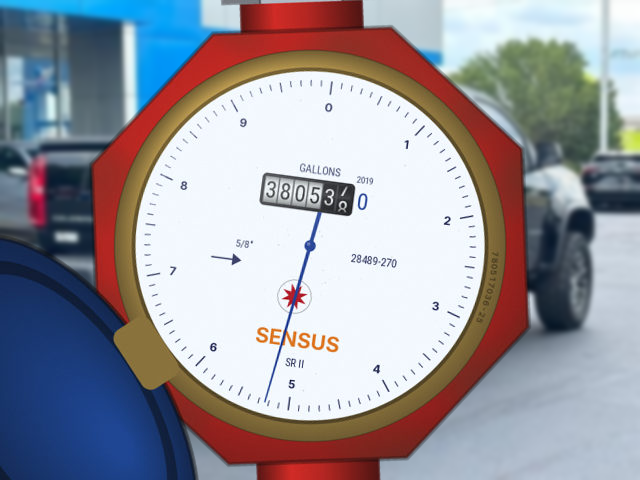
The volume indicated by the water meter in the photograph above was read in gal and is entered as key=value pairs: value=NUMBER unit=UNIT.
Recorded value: value=3805375.2 unit=gal
